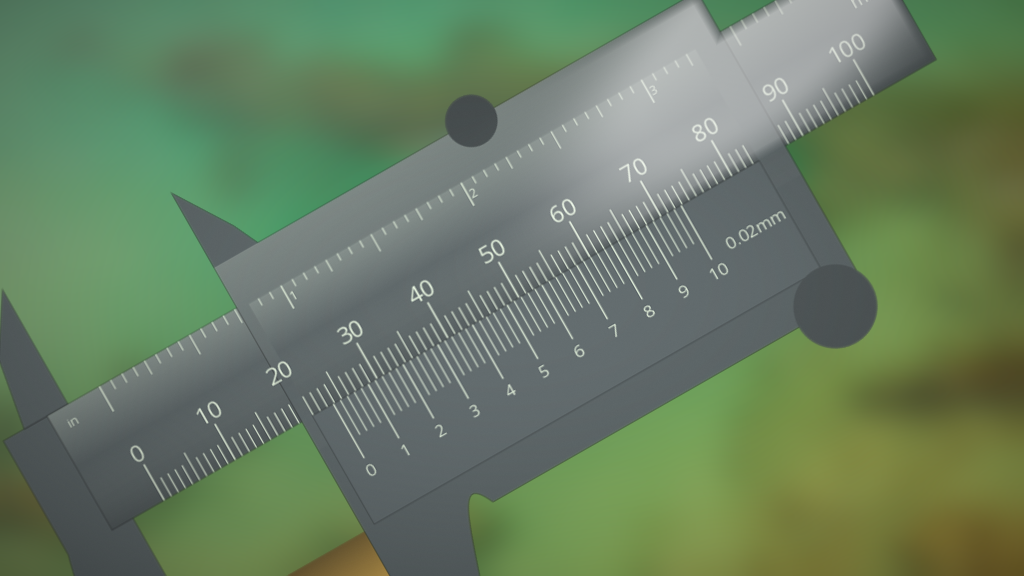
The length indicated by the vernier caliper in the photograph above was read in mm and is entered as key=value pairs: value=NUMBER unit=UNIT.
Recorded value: value=23.8 unit=mm
